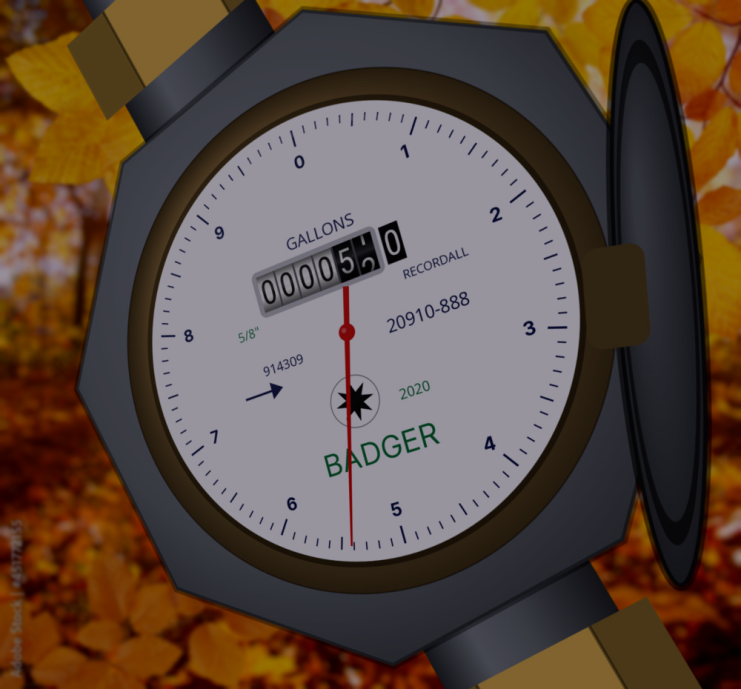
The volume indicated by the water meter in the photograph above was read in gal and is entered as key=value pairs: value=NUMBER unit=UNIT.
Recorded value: value=515.4 unit=gal
